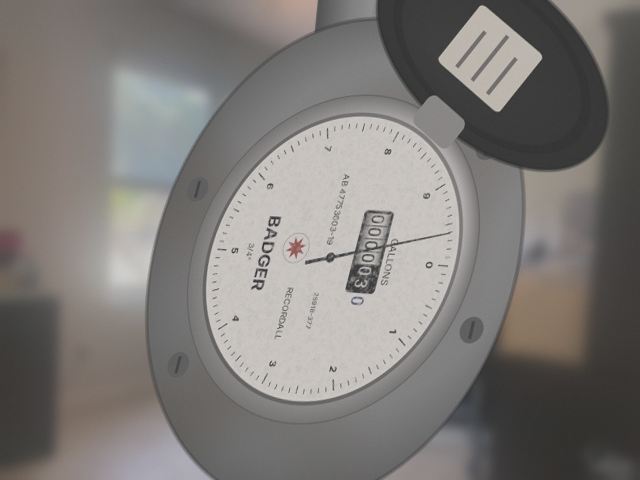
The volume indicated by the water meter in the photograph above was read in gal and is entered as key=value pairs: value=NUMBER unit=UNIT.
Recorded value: value=29.6 unit=gal
